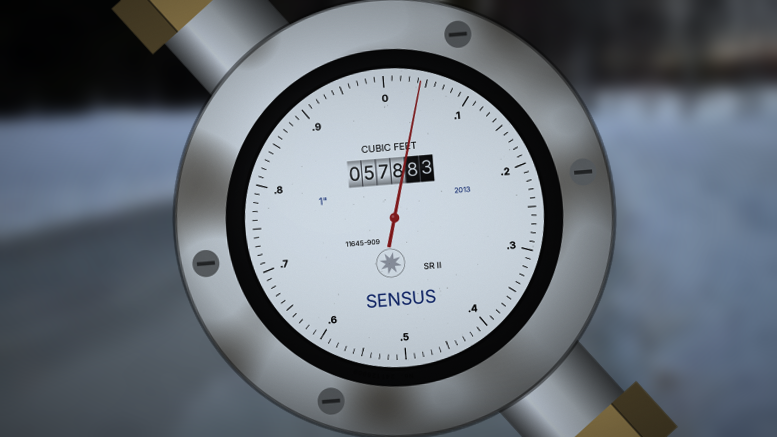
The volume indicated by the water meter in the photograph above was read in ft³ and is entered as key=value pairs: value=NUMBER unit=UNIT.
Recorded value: value=57883.04 unit=ft³
